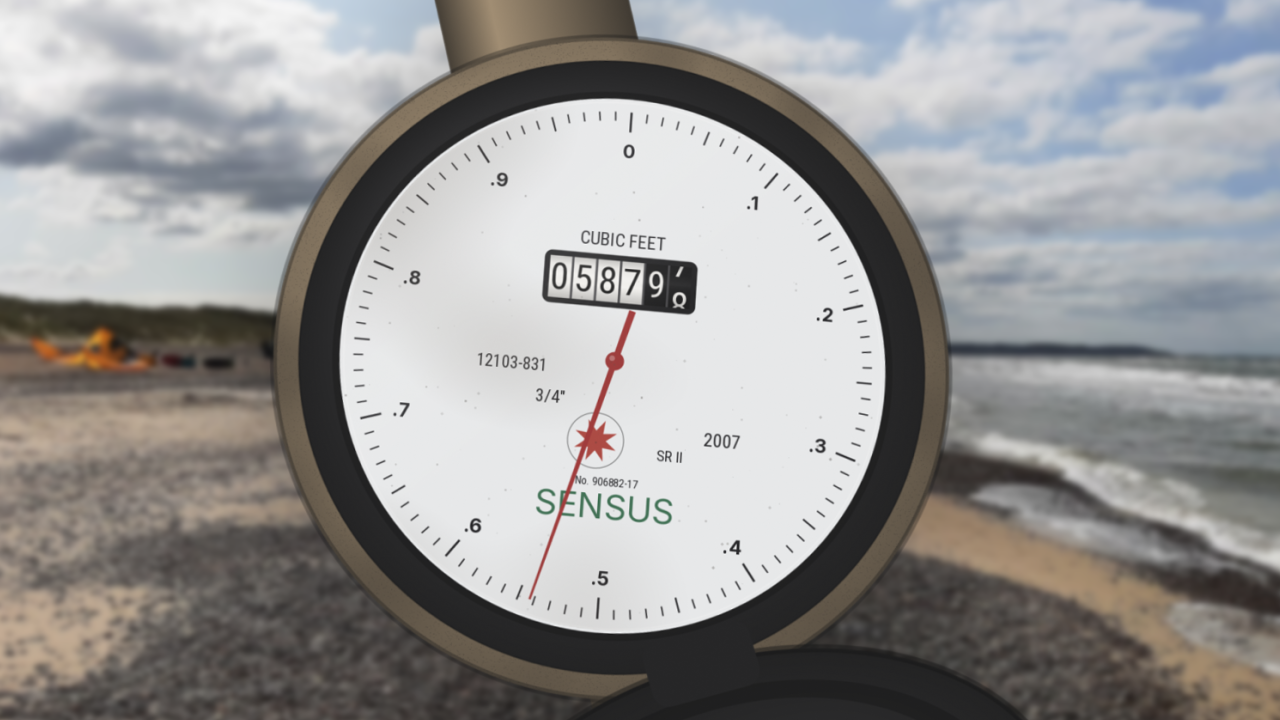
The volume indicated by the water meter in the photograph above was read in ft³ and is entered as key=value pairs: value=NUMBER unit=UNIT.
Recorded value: value=58797.54 unit=ft³
